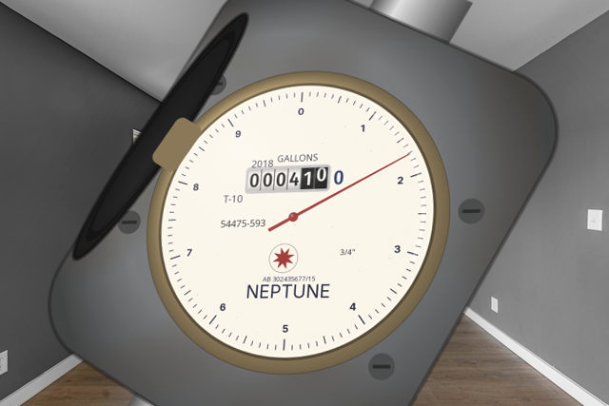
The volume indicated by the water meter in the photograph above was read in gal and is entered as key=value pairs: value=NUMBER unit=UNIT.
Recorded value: value=4101.7 unit=gal
